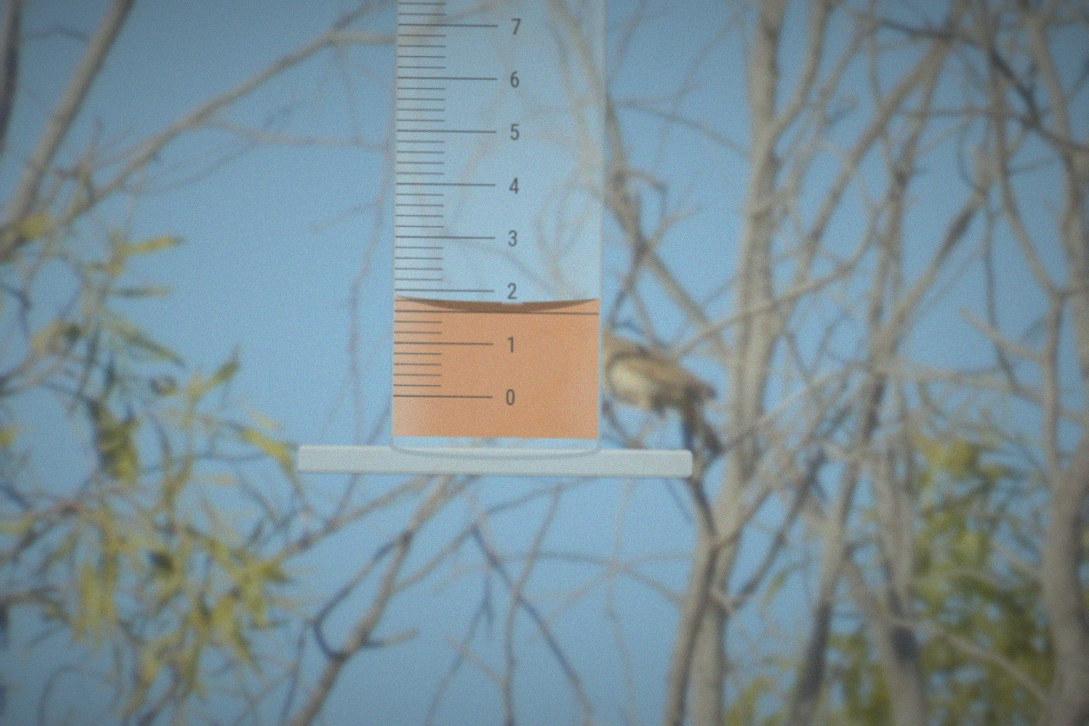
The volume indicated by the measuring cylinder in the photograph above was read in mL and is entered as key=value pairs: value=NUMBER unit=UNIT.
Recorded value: value=1.6 unit=mL
